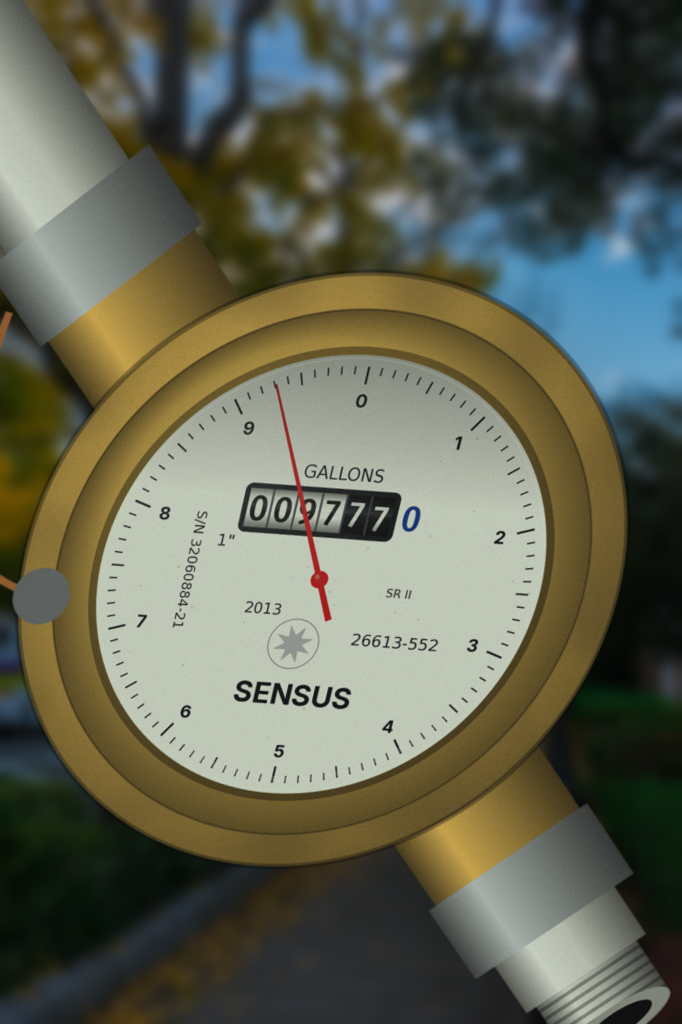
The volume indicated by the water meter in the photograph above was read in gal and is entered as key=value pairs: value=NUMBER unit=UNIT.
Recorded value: value=97769.3 unit=gal
